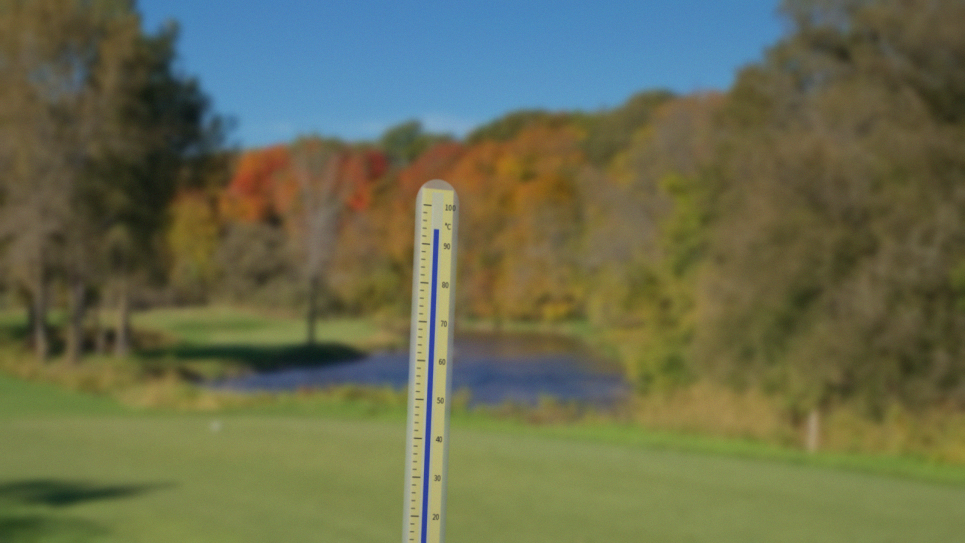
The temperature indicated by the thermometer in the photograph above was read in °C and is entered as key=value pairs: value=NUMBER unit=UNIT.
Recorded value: value=94 unit=°C
